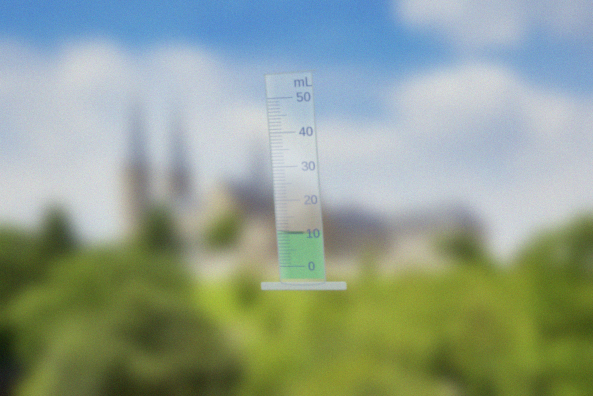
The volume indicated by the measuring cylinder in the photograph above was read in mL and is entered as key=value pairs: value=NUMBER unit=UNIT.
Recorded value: value=10 unit=mL
